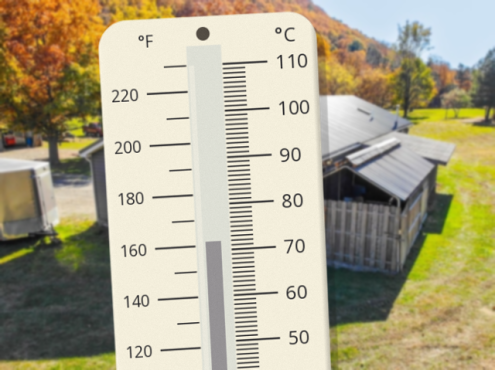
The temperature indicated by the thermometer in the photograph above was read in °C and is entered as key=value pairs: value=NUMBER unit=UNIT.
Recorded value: value=72 unit=°C
